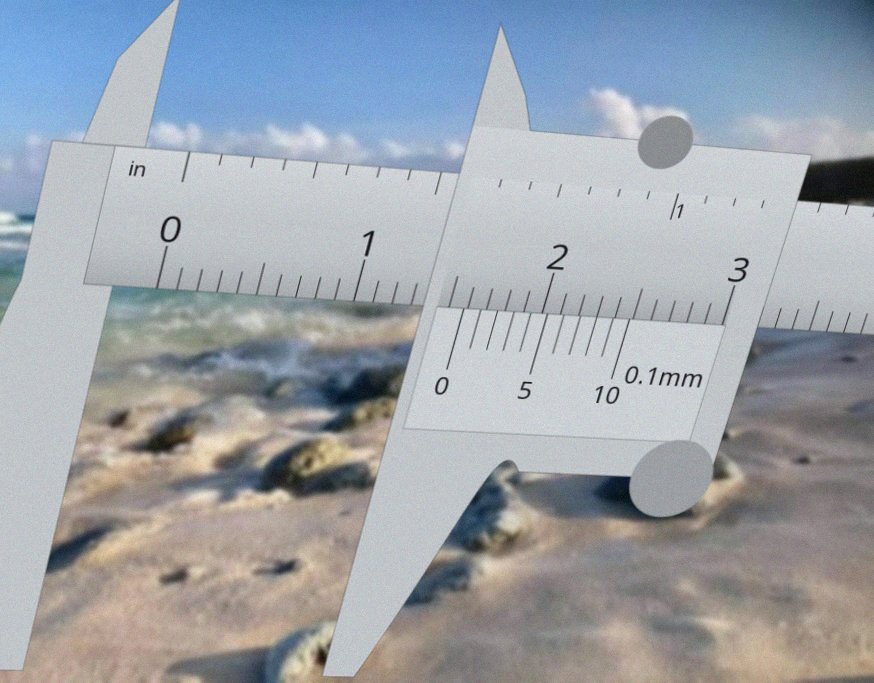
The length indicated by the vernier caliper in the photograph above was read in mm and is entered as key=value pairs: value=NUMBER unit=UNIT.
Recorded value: value=15.8 unit=mm
